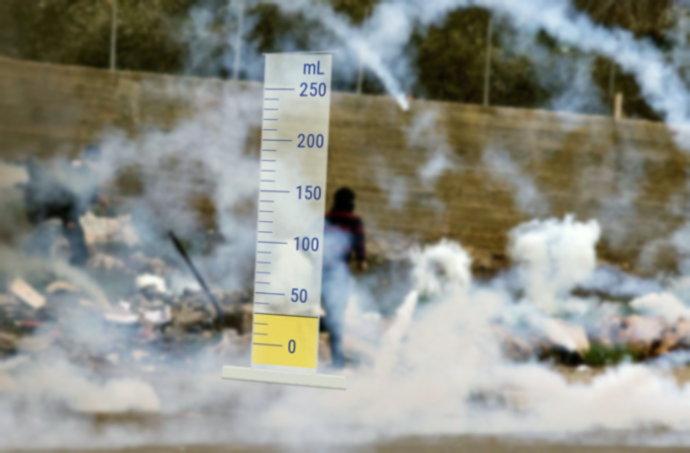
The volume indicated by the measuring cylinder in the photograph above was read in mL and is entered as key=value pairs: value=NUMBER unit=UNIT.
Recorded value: value=30 unit=mL
